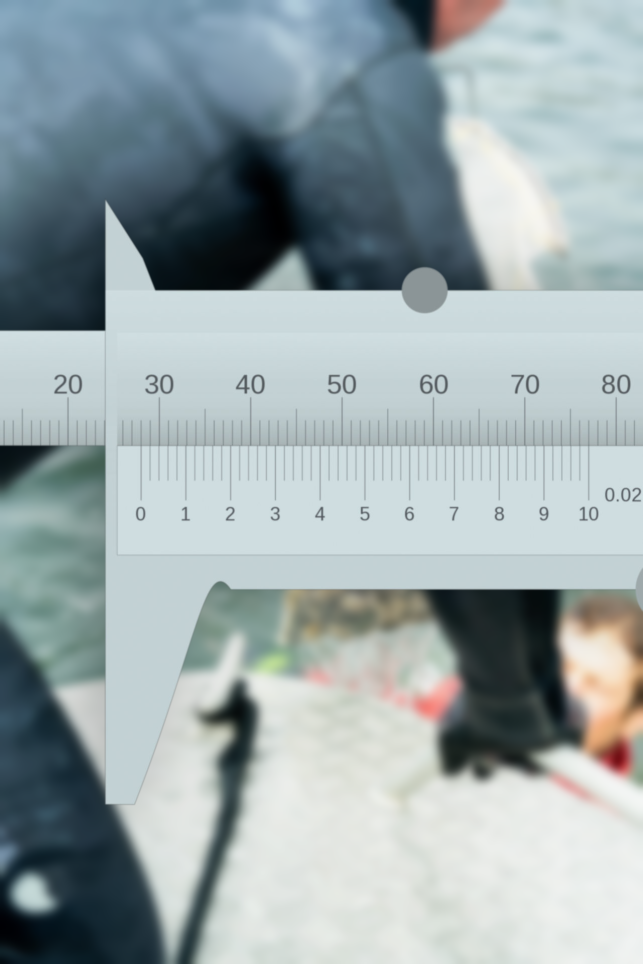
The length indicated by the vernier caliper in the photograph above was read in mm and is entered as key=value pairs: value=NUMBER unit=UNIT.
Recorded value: value=28.0 unit=mm
